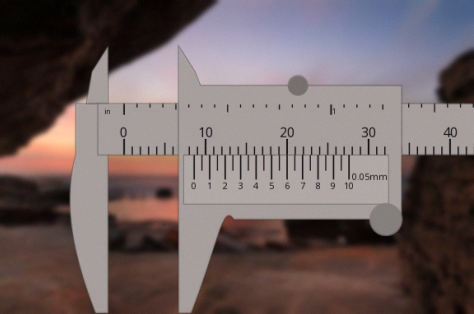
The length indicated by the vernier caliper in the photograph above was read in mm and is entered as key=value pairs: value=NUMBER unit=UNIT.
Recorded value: value=8.6 unit=mm
